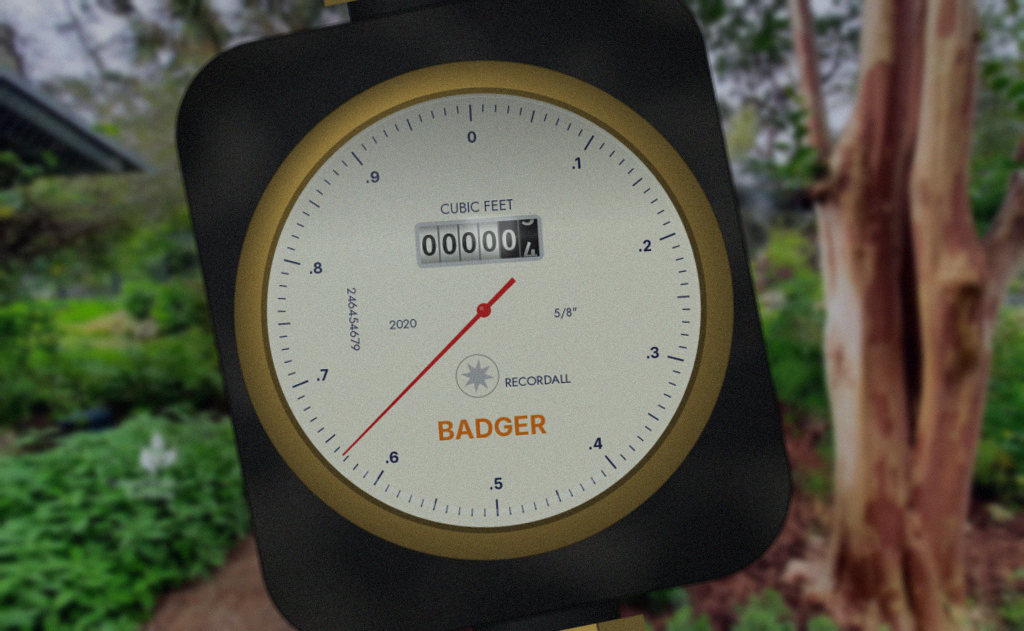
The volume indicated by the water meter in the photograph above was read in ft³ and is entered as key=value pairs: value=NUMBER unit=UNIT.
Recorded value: value=3.63 unit=ft³
